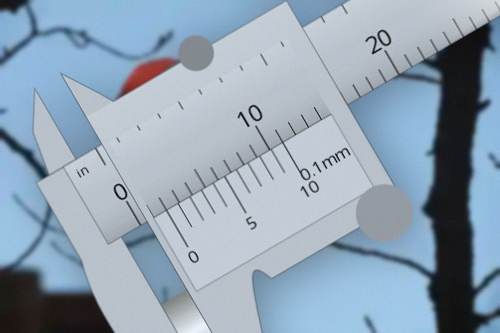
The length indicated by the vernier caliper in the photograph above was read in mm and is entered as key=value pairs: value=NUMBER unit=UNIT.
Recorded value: value=2.0 unit=mm
